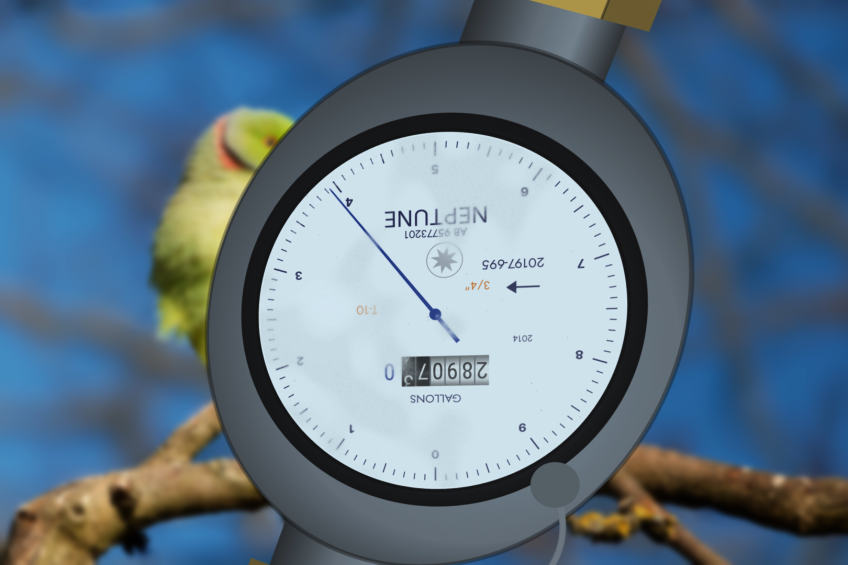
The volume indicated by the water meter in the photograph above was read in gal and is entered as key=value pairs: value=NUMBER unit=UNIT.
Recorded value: value=2890733.9 unit=gal
